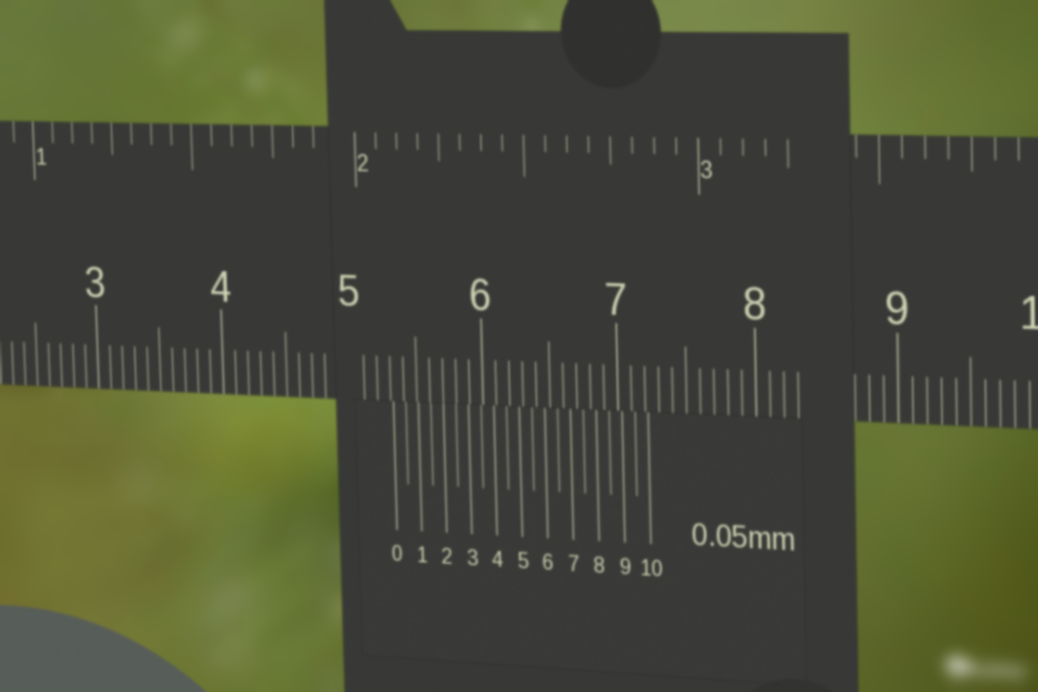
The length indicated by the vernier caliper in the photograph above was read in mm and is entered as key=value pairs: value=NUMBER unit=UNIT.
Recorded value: value=53.2 unit=mm
